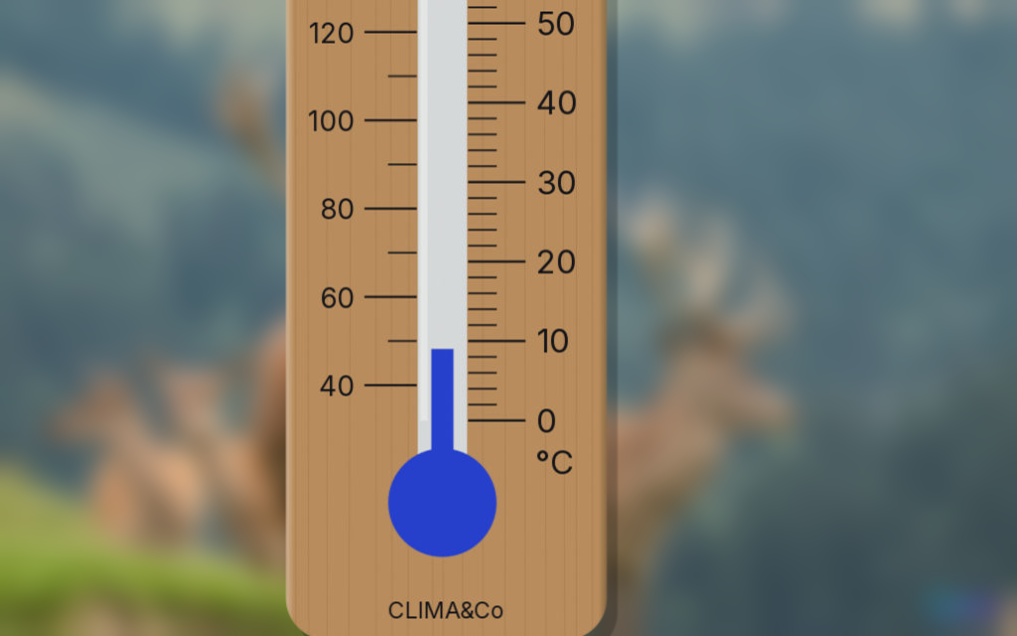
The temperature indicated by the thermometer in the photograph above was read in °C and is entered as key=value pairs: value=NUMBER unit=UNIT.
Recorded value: value=9 unit=°C
